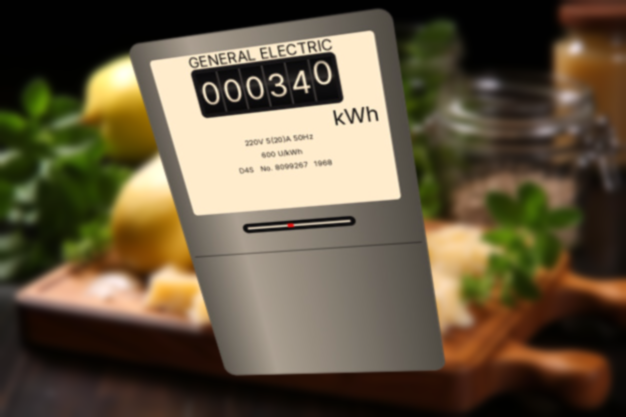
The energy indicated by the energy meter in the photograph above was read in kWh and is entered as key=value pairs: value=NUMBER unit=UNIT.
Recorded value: value=340 unit=kWh
